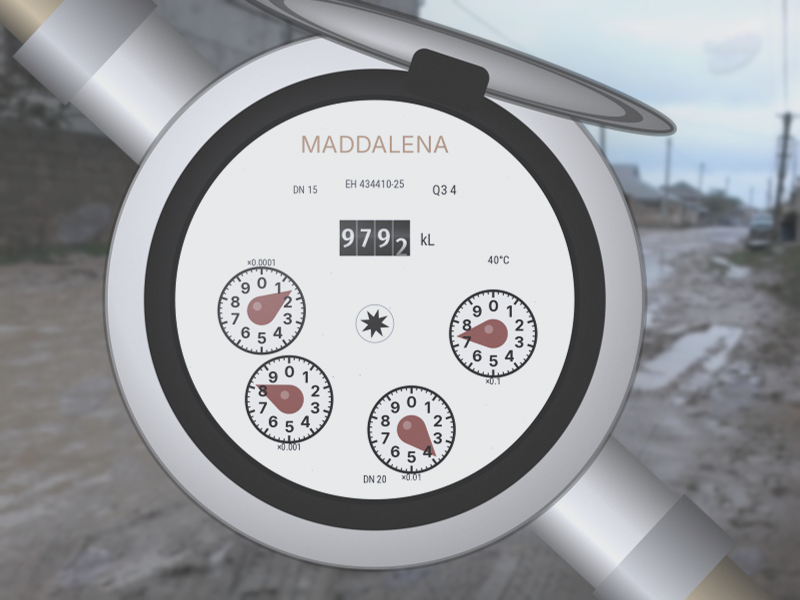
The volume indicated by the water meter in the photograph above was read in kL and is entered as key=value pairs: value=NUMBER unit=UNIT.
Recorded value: value=9791.7381 unit=kL
